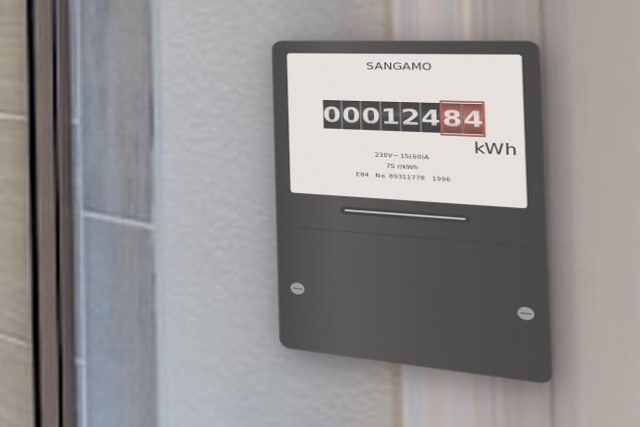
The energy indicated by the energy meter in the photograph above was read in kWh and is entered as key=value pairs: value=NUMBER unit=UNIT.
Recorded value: value=124.84 unit=kWh
